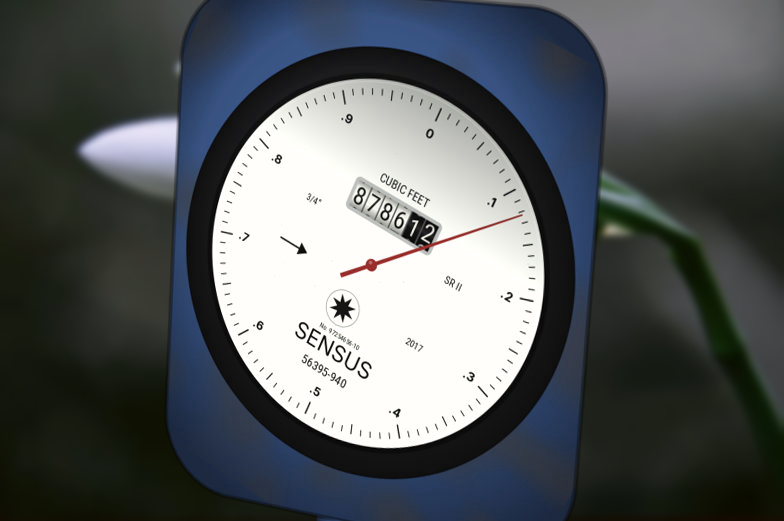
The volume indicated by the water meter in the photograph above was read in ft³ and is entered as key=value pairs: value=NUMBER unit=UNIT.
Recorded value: value=878612.12 unit=ft³
